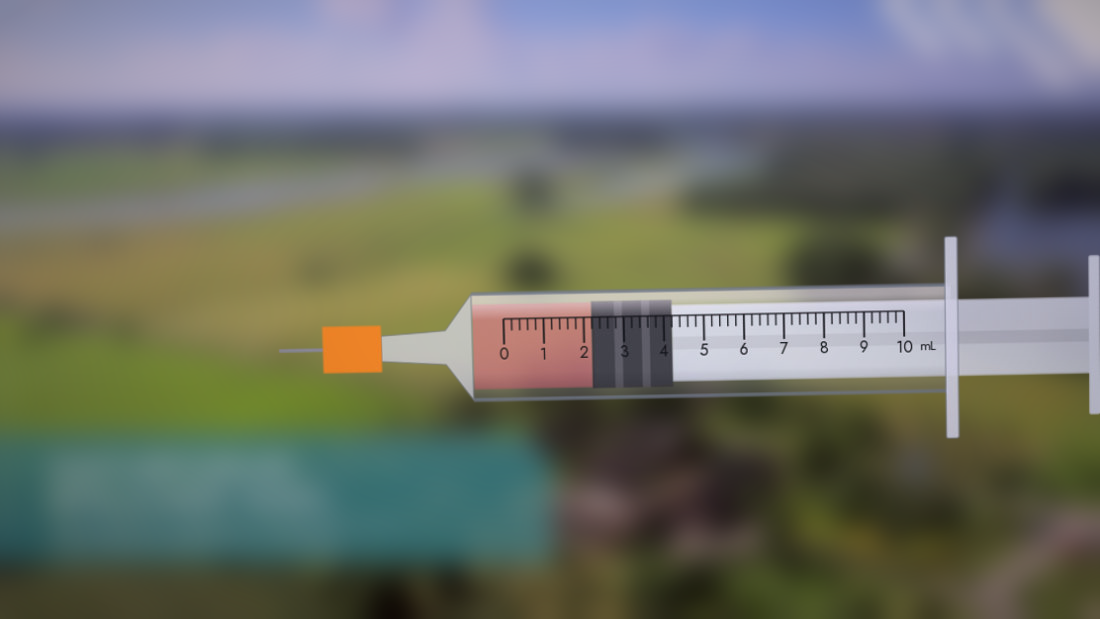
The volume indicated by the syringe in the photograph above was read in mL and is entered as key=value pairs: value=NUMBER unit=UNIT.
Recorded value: value=2.2 unit=mL
